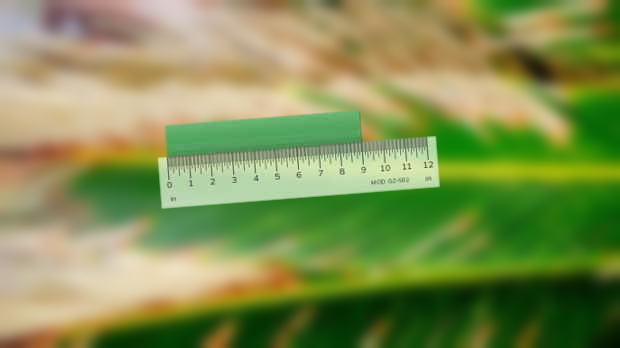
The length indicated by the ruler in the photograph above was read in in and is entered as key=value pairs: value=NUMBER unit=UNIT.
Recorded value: value=9 unit=in
